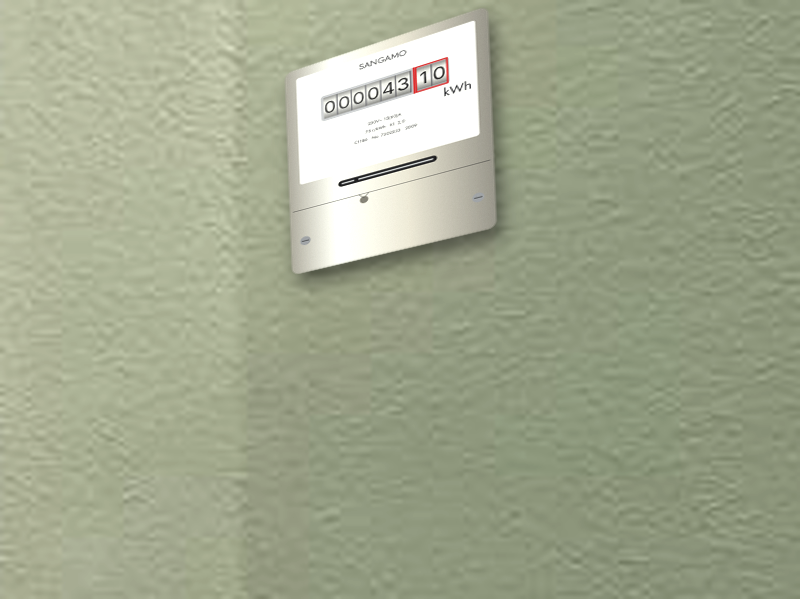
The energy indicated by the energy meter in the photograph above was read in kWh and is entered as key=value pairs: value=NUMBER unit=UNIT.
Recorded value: value=43.10 unit=kWh
